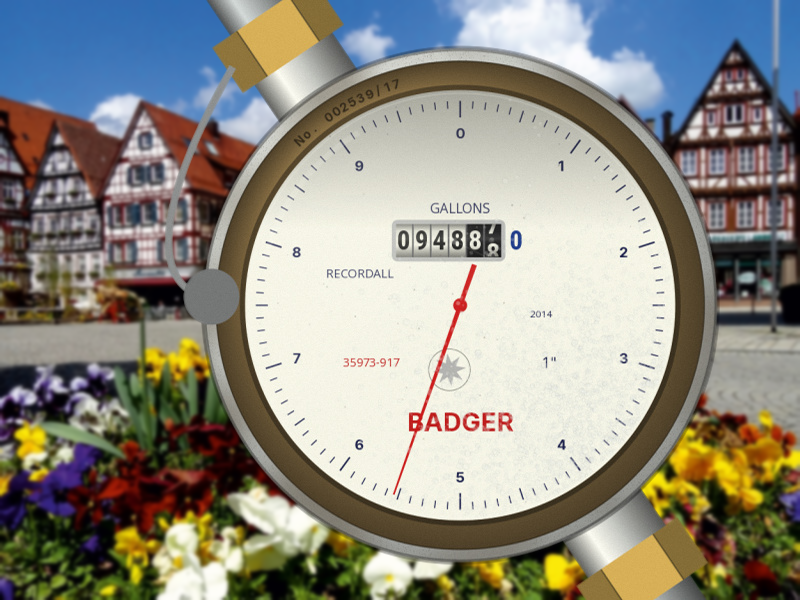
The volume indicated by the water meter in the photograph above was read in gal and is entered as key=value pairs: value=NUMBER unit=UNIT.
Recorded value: value=948875.5 unit=gal
